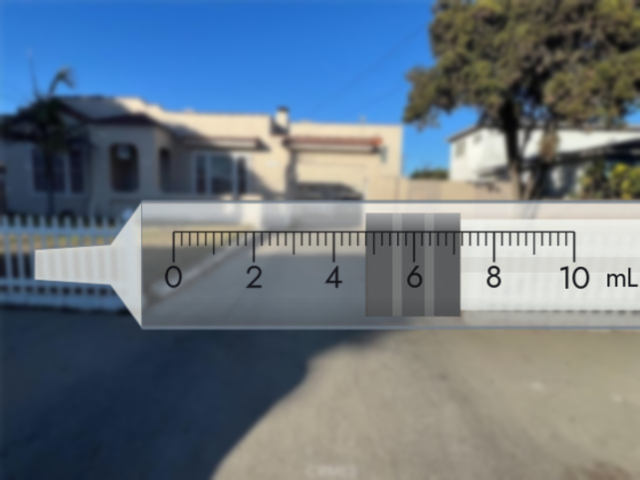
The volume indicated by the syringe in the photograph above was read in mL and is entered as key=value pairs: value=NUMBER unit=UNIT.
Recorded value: value=4.8 unit=mL
